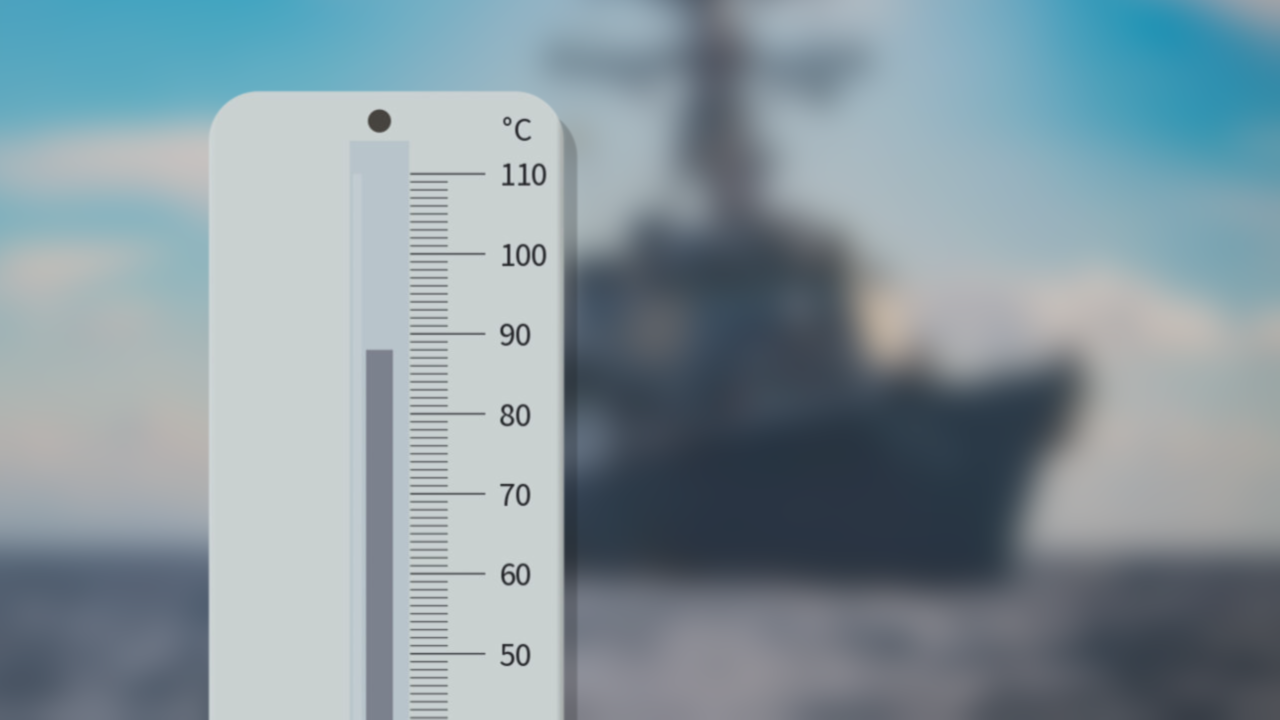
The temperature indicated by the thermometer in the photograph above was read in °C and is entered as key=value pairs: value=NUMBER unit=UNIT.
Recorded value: value=88 unit=°C
